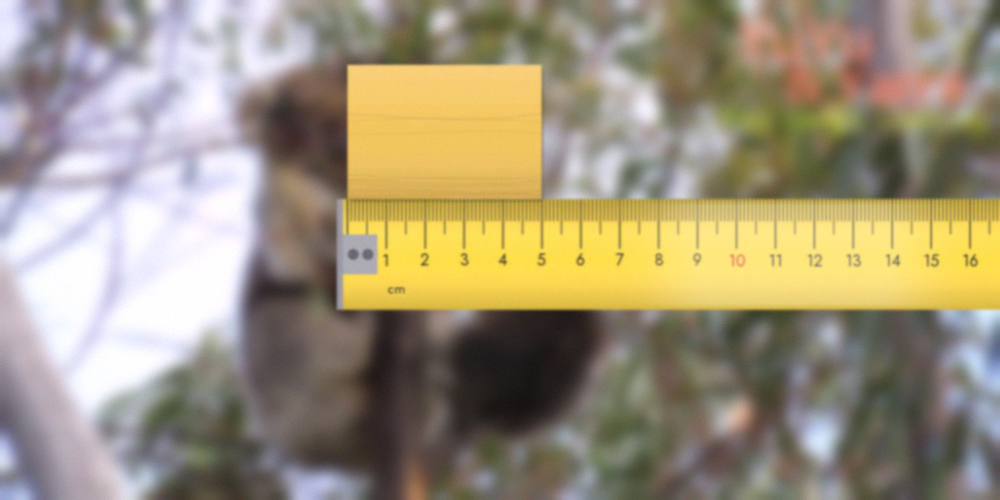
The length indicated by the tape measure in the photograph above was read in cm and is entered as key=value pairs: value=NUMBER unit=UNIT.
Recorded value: value=5 unit=cm
